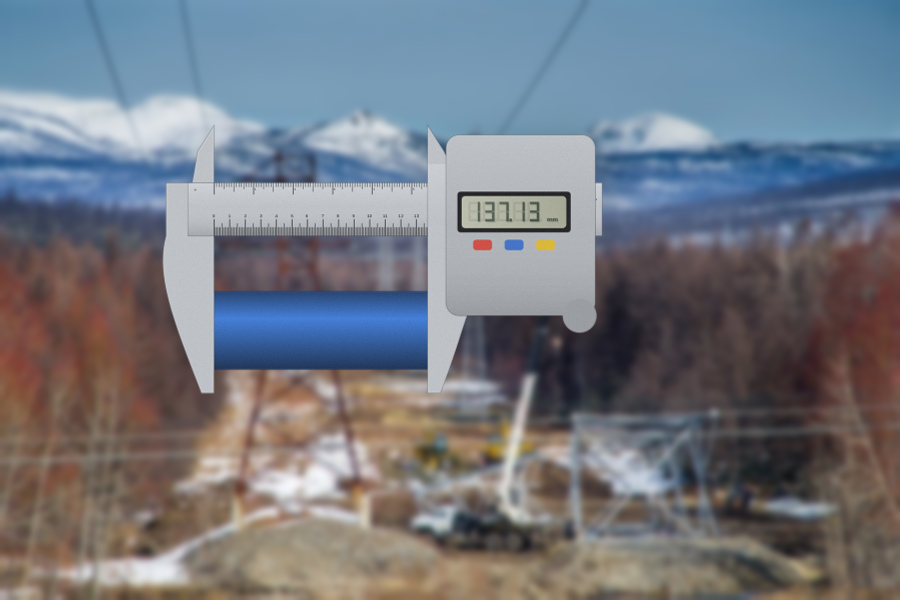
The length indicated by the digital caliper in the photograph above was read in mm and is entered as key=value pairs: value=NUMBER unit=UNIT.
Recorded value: value=137.13 unit=mm
